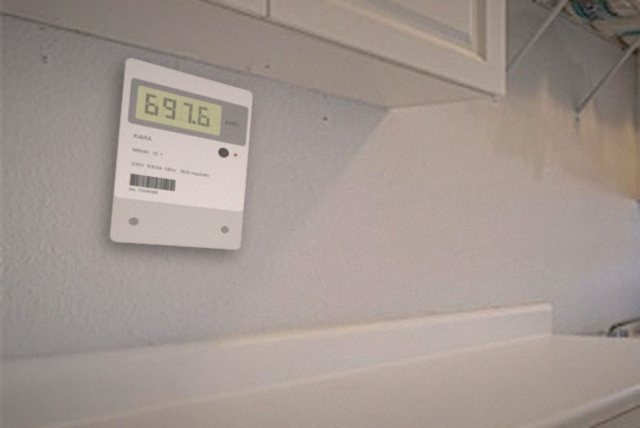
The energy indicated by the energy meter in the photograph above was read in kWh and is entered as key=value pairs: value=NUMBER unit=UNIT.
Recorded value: value=697.6 unit=kWh
